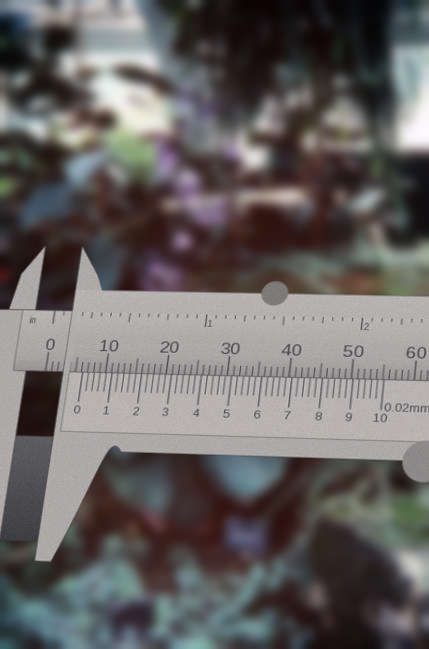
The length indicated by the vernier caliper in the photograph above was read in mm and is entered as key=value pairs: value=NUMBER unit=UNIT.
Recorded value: value=6.2 unit=mm
